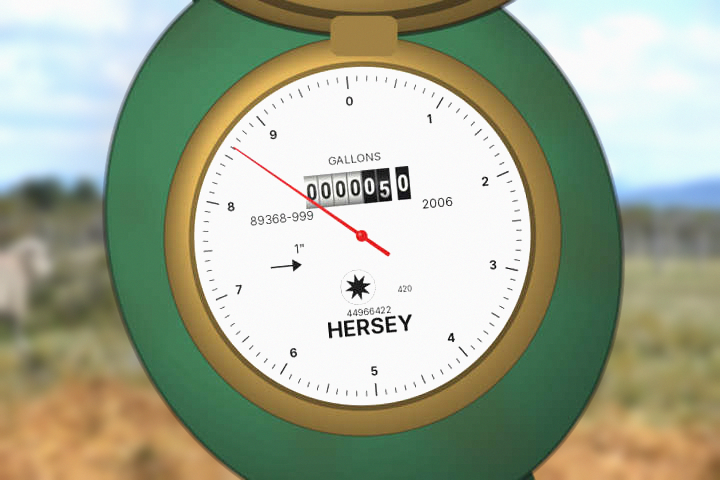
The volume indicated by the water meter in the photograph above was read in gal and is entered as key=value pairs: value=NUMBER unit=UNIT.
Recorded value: value=48.6 unit=gal
